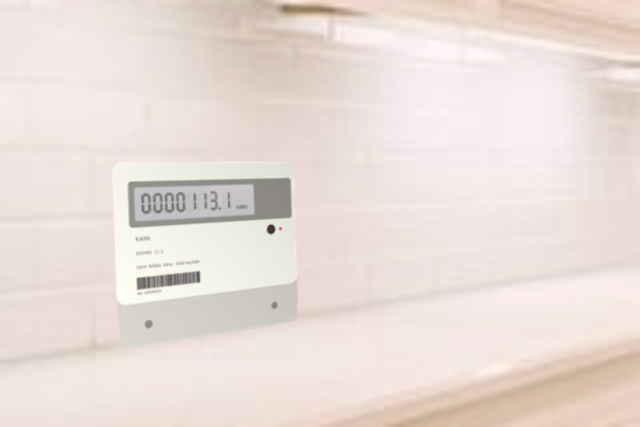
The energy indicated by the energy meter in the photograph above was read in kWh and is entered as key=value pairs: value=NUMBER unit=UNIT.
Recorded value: value=113.1 unit=kWh
